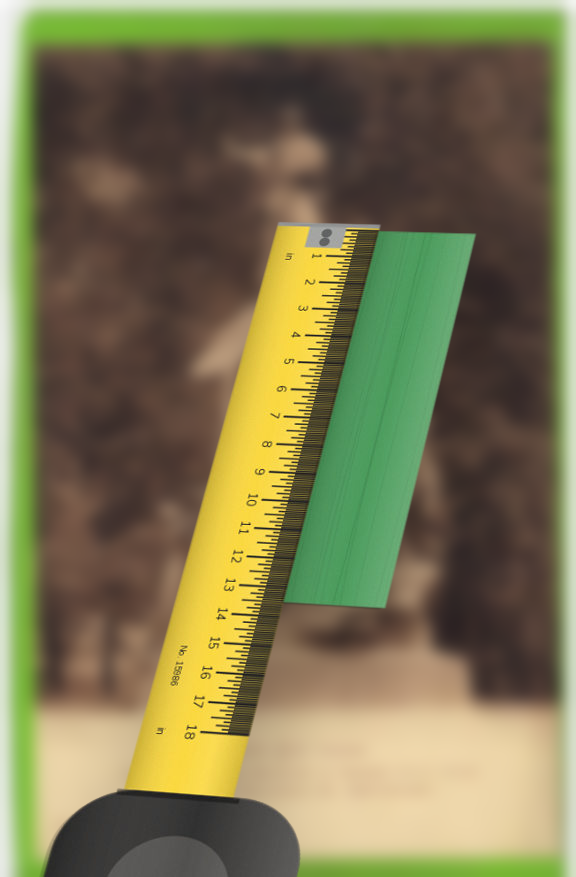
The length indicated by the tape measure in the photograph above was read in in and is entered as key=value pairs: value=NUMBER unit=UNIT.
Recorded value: value=13.5 unit=in
